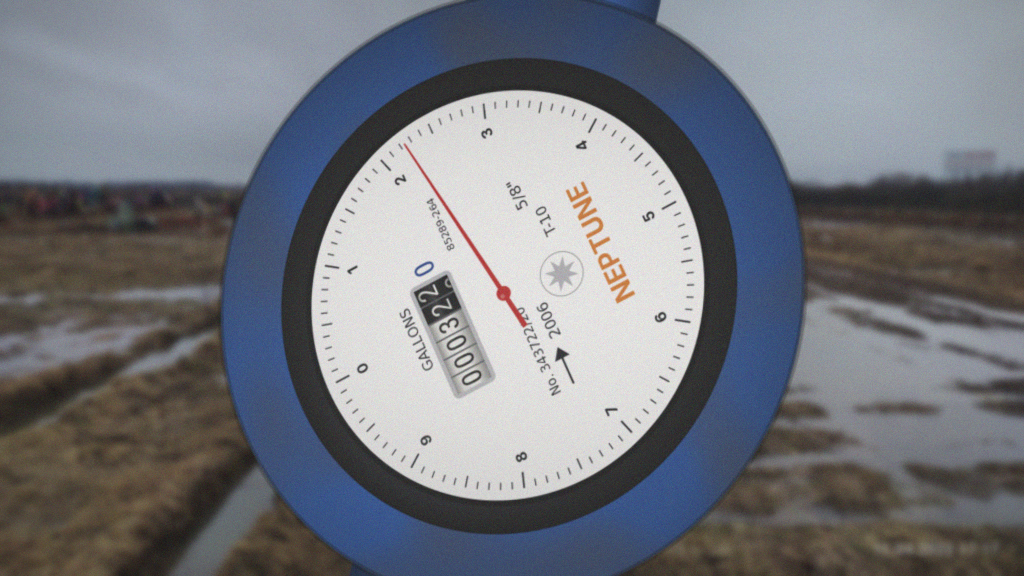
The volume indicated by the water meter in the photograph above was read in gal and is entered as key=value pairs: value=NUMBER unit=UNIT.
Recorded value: value=3222.2 unit=gal
